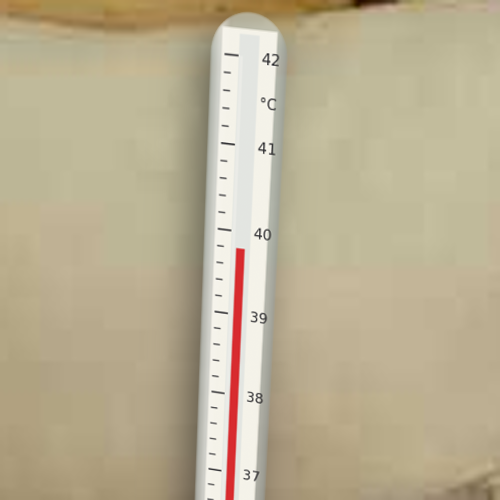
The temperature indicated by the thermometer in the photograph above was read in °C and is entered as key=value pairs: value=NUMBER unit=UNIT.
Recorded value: value=39.8 unit=°C
